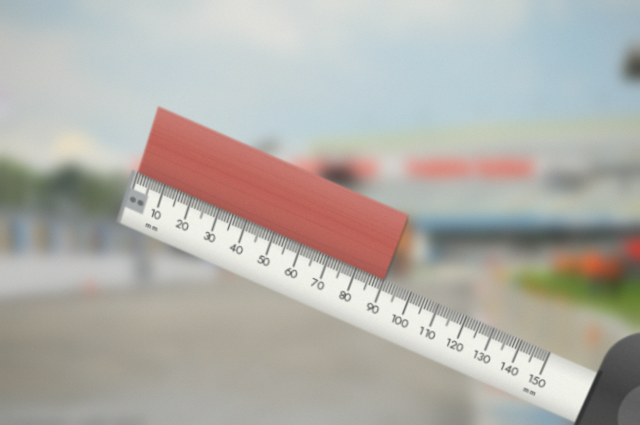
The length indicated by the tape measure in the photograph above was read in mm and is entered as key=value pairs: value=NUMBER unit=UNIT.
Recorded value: value=90 unit=mm
